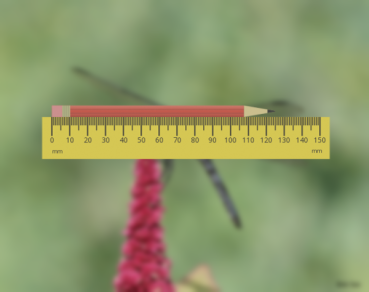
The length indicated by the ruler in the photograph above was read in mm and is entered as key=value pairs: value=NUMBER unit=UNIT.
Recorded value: value=125 unit=mm
